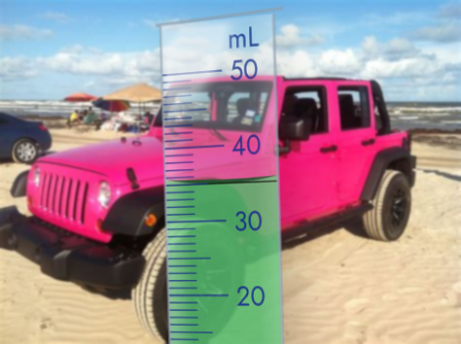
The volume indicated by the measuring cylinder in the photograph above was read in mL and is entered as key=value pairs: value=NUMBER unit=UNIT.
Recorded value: value=35 unit=mL
